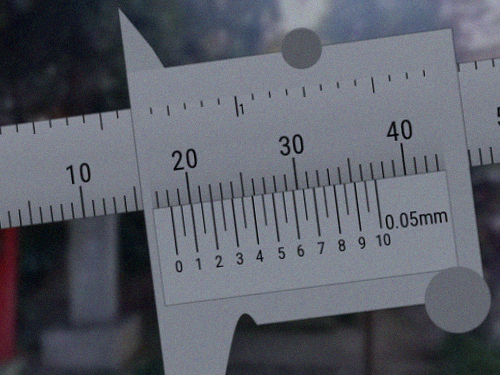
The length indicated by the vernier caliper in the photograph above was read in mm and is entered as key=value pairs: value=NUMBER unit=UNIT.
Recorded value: value=18.2 unit=mm
